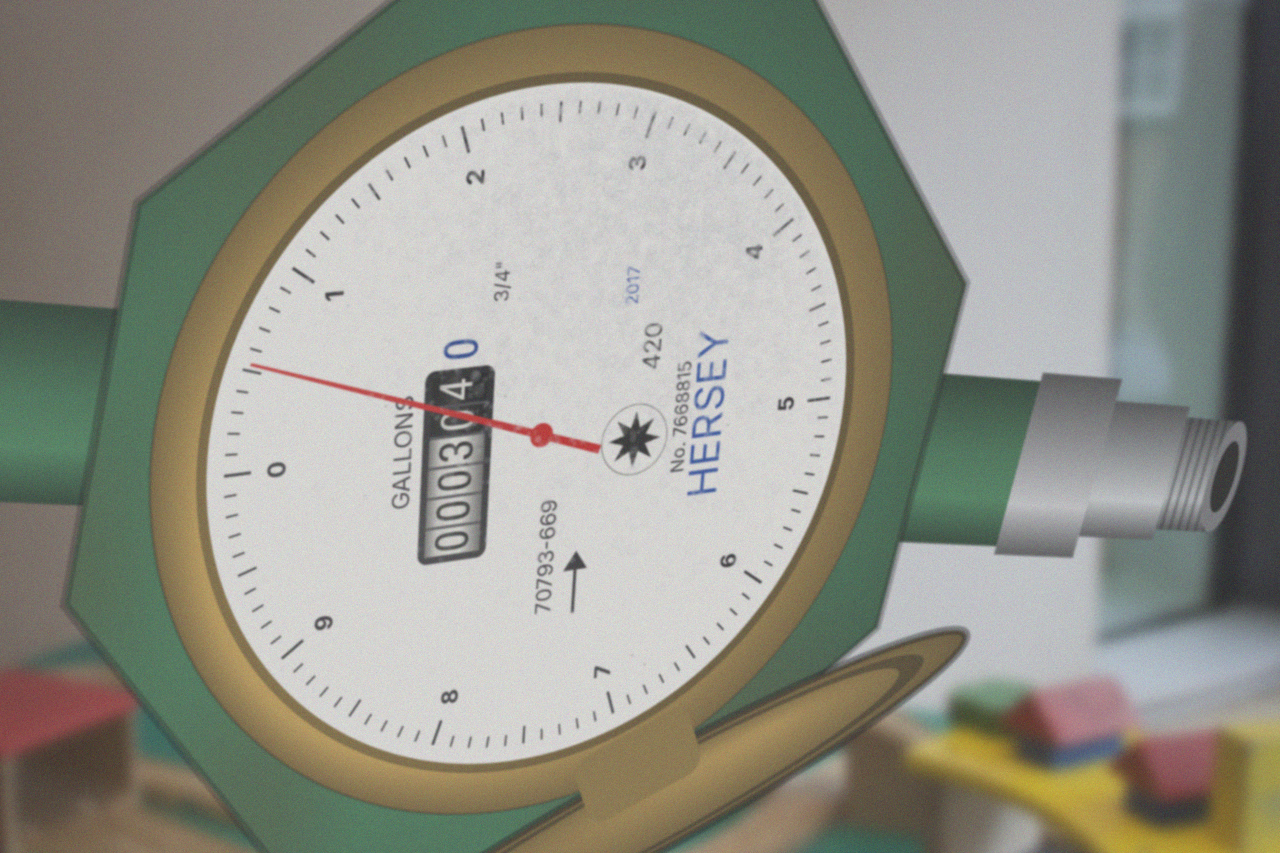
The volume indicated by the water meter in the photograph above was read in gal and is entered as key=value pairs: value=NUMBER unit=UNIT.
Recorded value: value=3040.5 unit=gal
